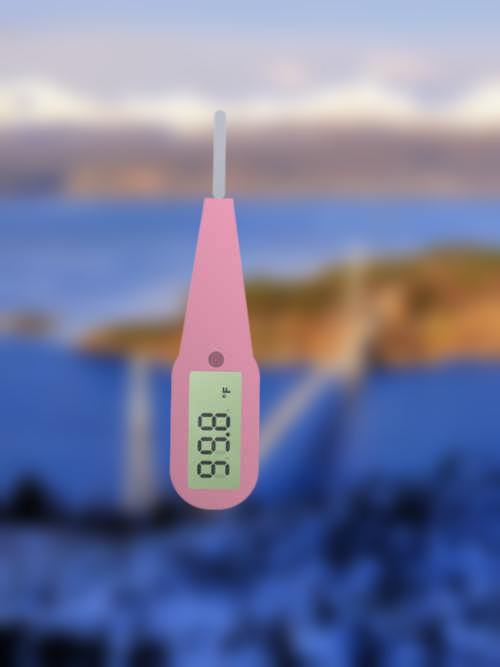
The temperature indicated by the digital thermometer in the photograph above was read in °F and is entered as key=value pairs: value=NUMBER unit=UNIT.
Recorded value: value=99.8 unit=°F
